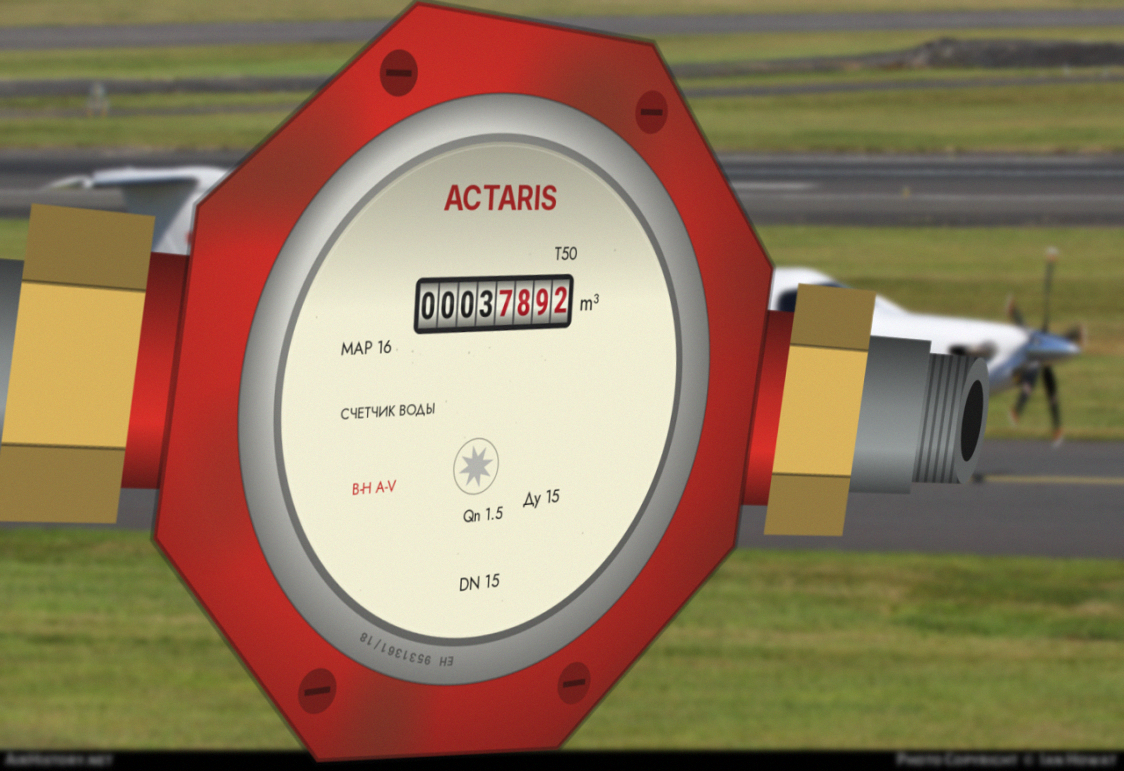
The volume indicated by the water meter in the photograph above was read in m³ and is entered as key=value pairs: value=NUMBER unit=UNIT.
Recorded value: value=3.7892 unit=m³
